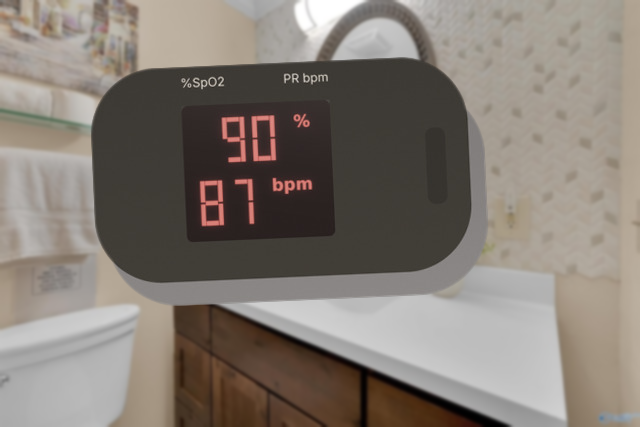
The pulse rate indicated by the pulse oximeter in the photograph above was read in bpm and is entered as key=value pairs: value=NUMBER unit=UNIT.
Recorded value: value=87 unit=bpm
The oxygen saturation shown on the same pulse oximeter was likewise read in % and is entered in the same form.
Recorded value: value=90 unit=%
